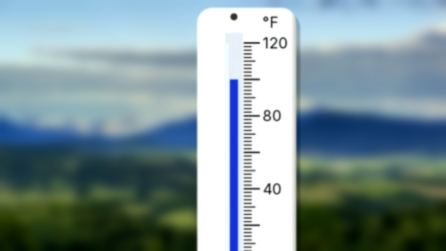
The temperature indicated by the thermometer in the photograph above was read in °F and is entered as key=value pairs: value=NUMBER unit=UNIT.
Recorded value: value=100 unit=°F
